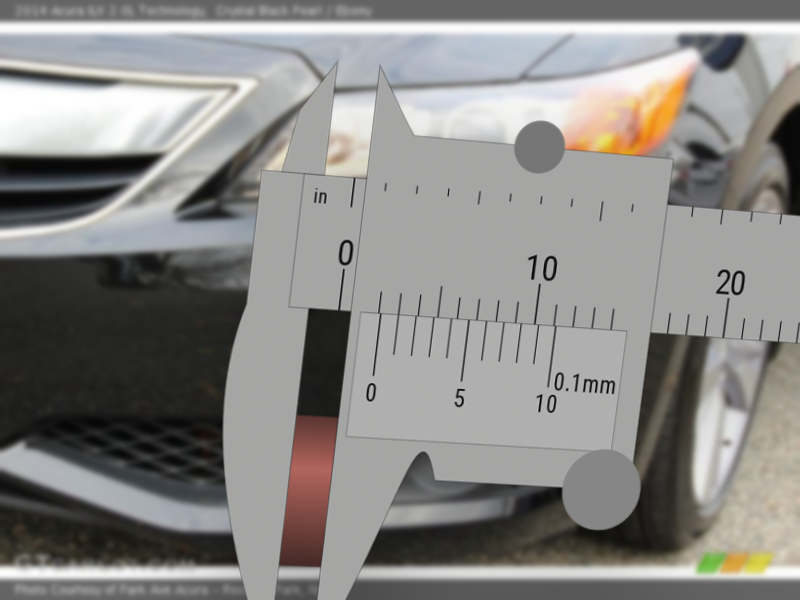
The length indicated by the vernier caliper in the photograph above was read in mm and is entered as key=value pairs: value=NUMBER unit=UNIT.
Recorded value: value=2.1 unit=mm
